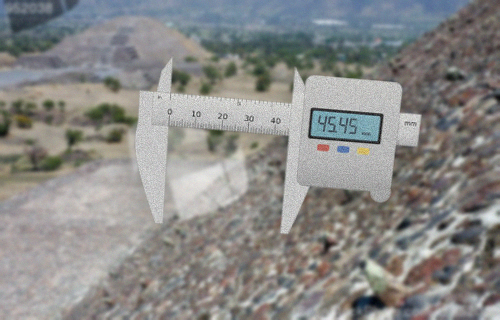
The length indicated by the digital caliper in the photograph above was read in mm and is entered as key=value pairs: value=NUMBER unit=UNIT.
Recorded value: value=45.45 unit=mm
